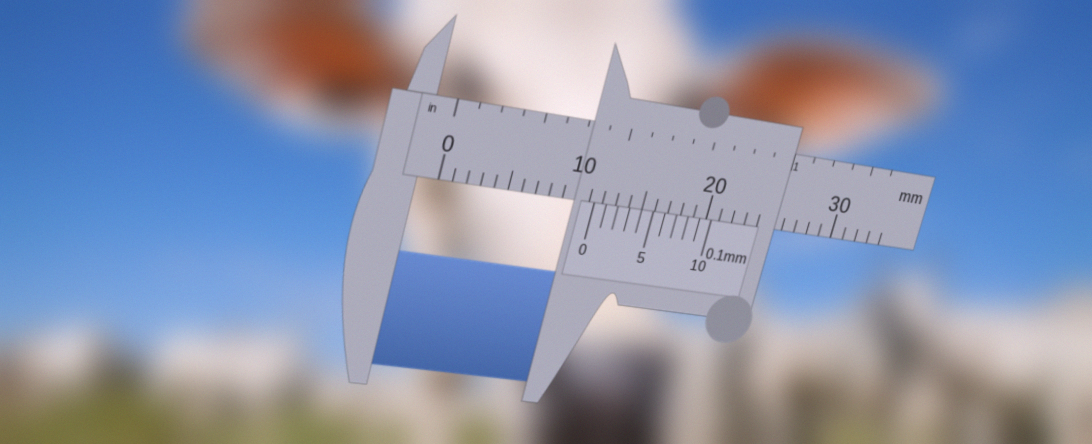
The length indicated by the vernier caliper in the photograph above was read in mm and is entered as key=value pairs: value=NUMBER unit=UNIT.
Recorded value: value=11.4 unit=mm
